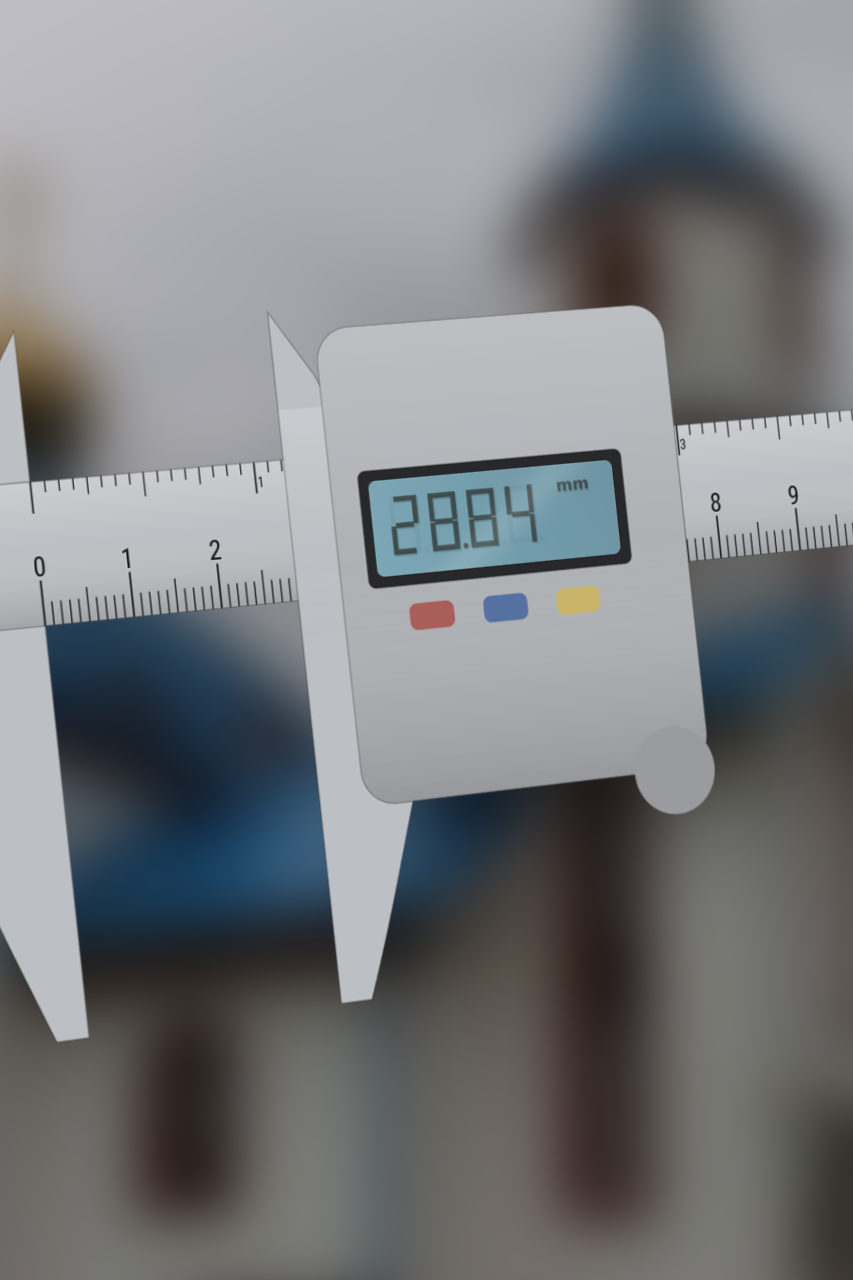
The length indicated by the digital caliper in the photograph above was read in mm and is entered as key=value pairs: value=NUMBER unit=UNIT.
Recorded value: value=28.84 unit=mm
